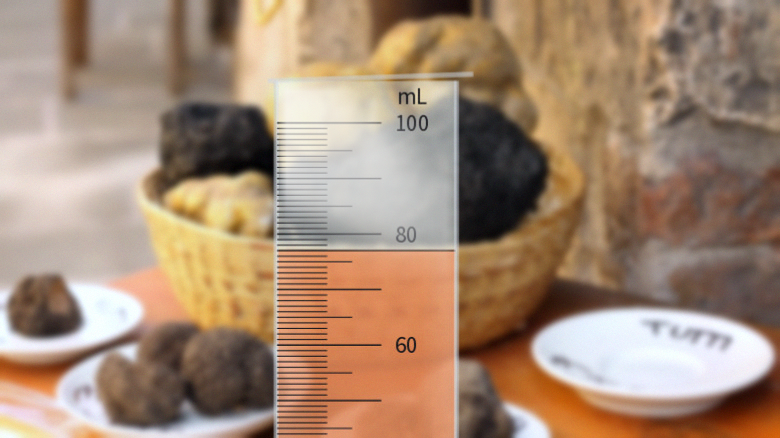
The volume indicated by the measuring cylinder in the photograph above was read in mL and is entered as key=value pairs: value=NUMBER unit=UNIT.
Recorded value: value=77 unit=mL
